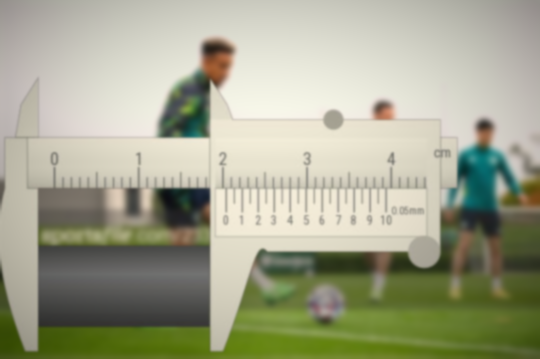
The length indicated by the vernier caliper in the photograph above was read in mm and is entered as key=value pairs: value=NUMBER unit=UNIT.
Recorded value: value=20.4 unit=mm
